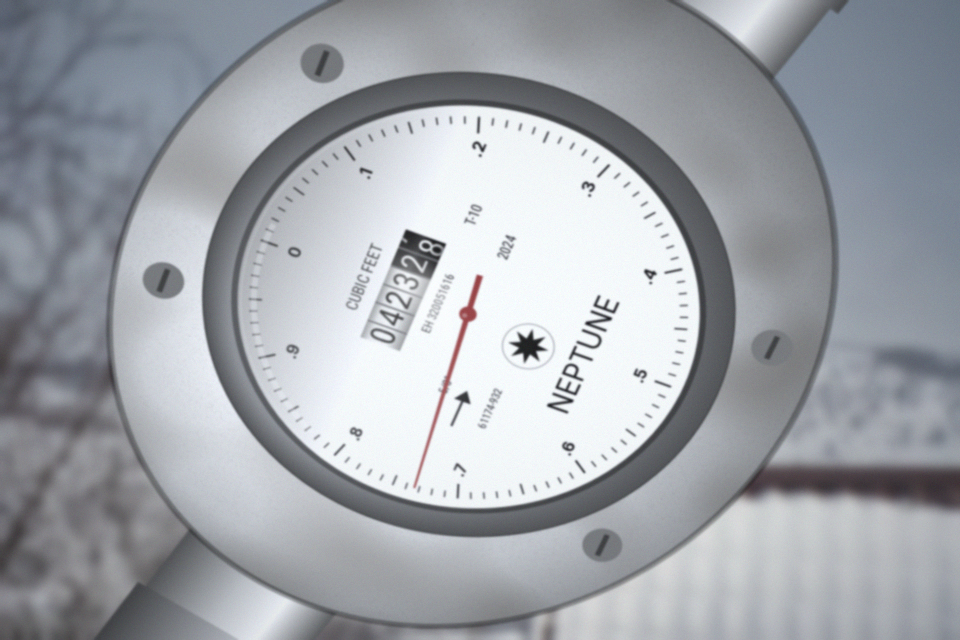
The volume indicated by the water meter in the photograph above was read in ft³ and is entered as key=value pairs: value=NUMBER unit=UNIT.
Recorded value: value=42327.73 unit=ft³
